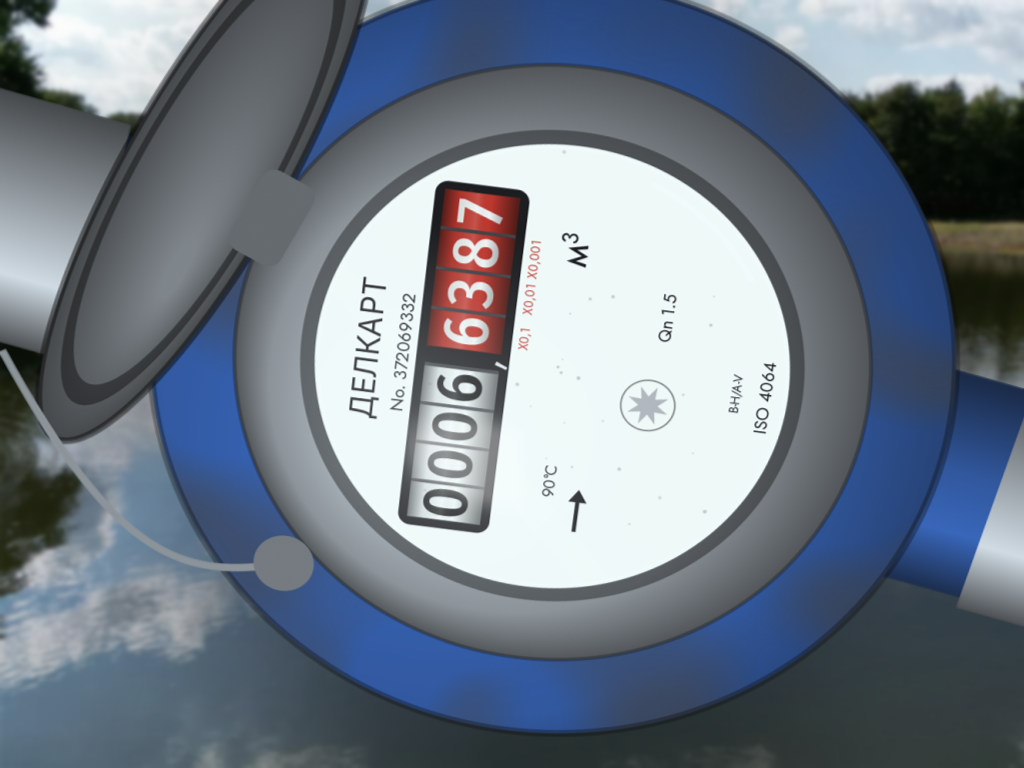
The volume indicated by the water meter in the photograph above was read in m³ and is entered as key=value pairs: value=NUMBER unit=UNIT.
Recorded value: value=6.6387 unit=m³
